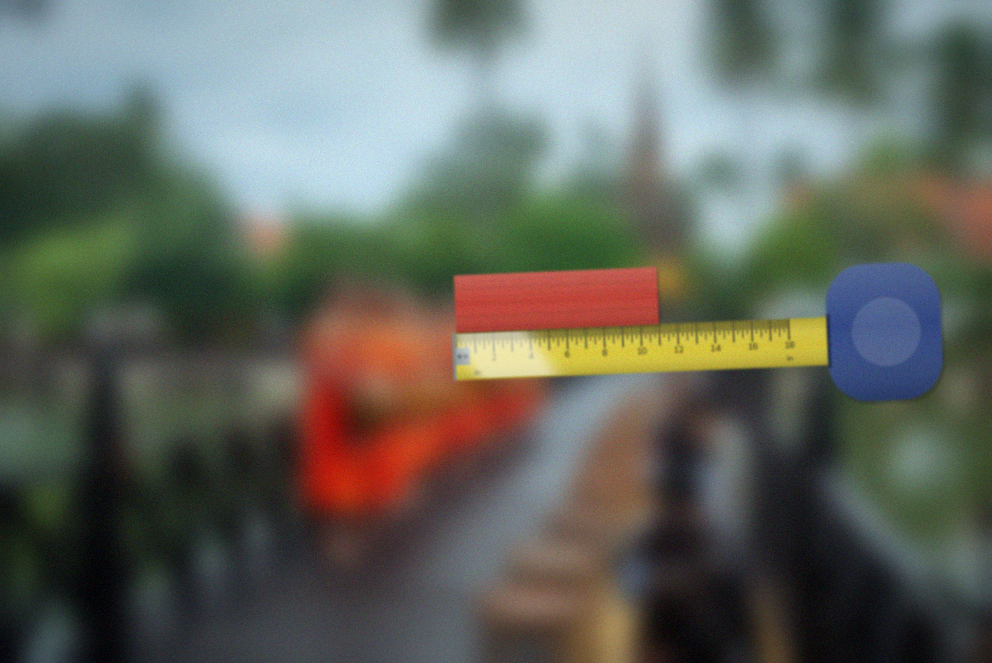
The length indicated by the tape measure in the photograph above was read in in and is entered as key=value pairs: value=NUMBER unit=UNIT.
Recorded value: value=11 unit=in
